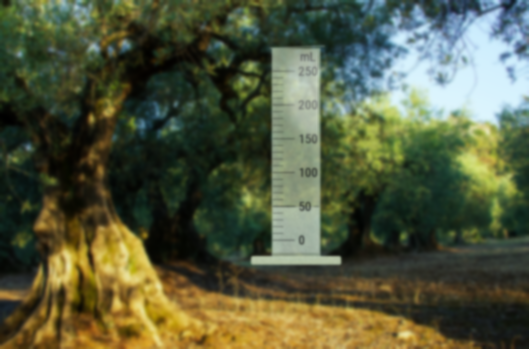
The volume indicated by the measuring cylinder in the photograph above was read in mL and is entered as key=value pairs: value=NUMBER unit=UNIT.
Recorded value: value=50 unit=mL
